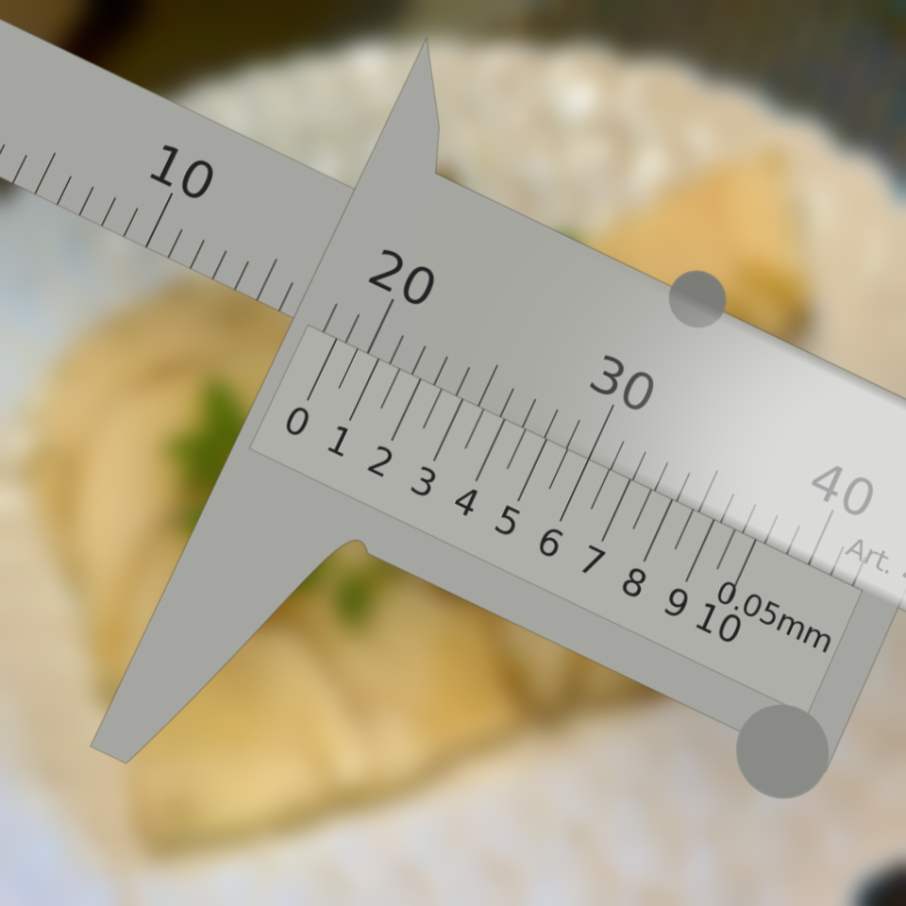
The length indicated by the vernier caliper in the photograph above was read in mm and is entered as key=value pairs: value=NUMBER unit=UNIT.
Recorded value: value=18.60 unit=mm
